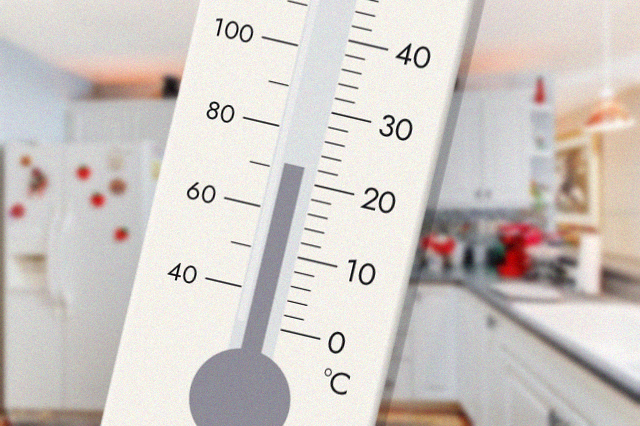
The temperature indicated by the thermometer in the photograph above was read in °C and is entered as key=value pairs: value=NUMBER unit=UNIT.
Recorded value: value=22 unit=°C
